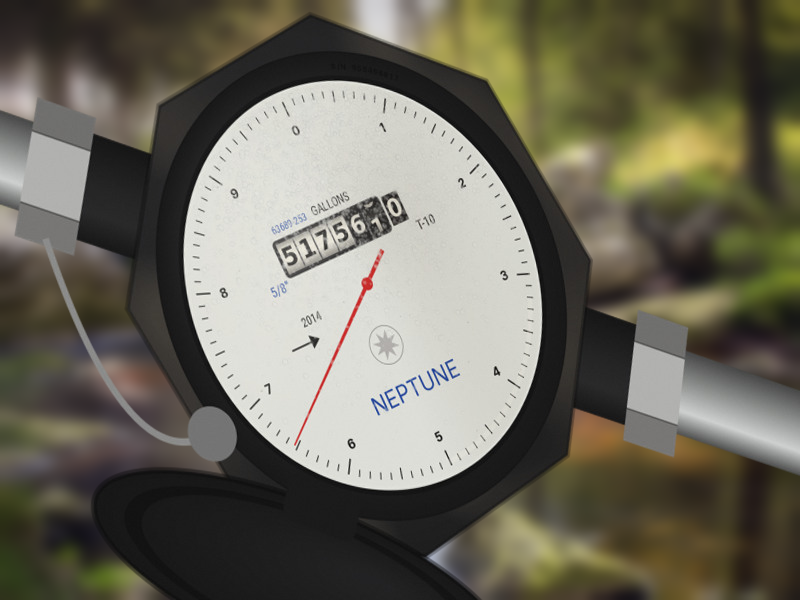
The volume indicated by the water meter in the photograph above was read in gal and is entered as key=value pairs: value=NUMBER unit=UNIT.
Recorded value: value=5175606.5 unit=gal
